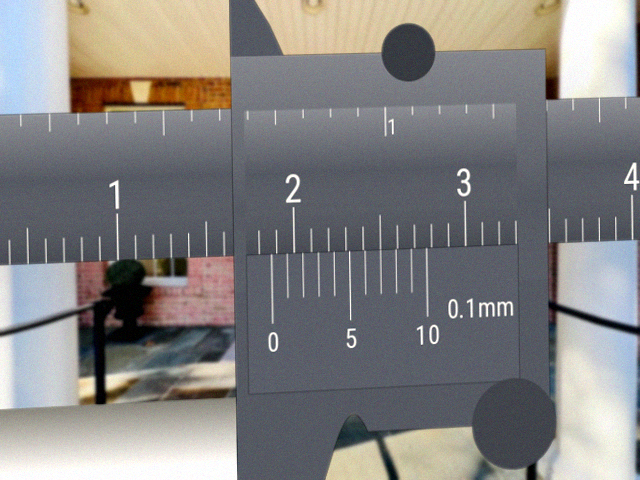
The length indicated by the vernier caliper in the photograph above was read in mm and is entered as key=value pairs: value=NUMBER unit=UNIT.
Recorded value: value=18.7 unit=mm
